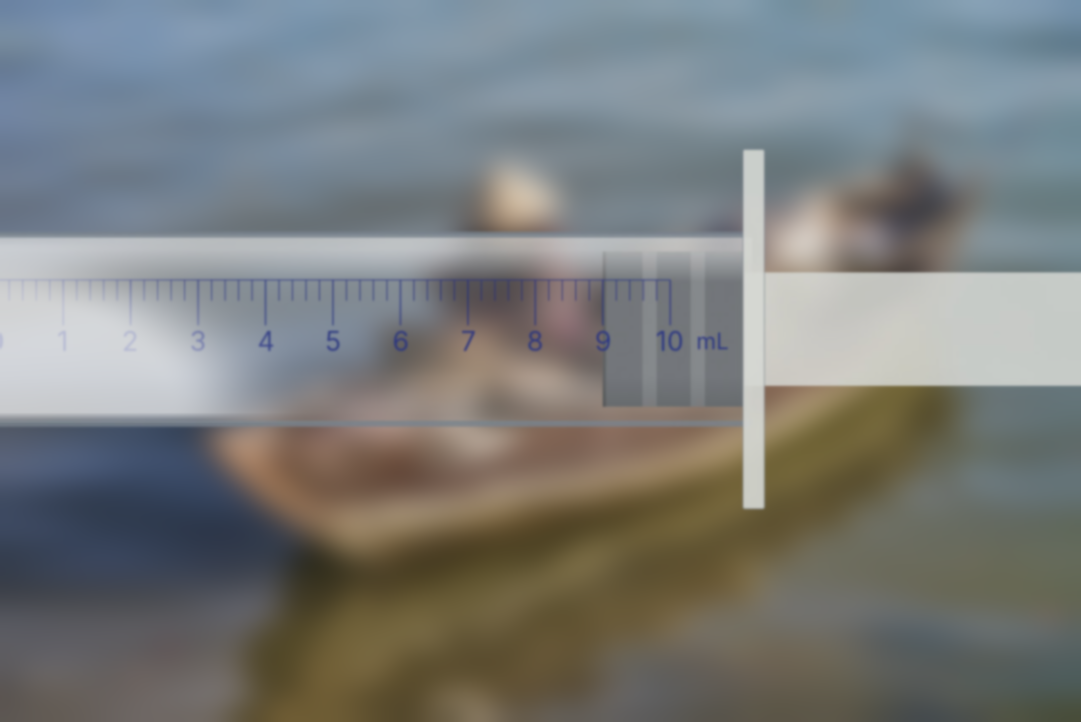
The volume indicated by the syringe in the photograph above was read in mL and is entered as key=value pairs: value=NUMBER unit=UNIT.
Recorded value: value=9 unit=mL
